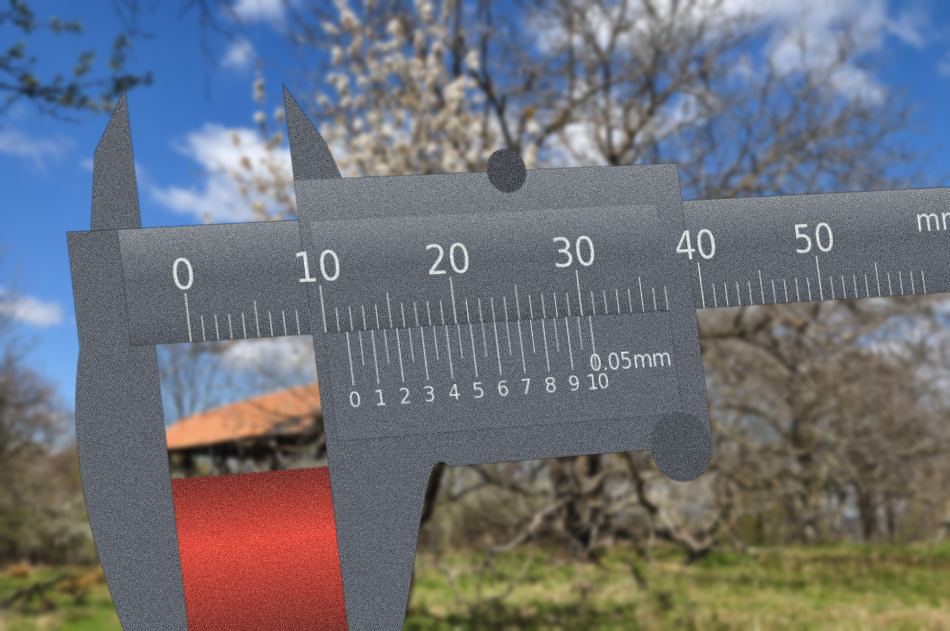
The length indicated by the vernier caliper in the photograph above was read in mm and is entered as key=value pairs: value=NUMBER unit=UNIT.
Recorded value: value=11.6 unit=mm
